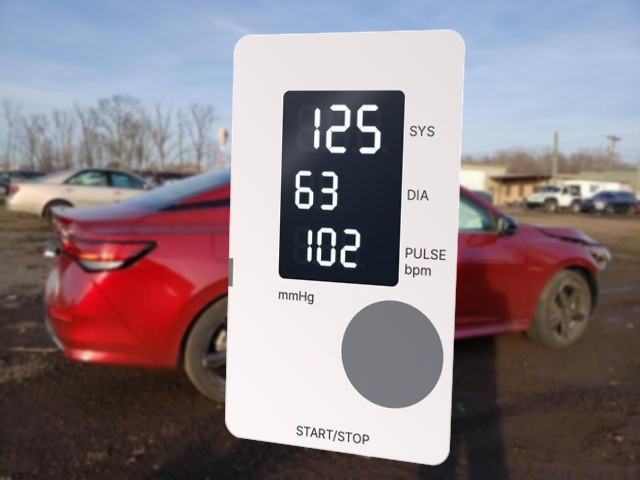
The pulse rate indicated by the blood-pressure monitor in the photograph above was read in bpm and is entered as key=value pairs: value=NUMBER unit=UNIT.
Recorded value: value=102 unit=bpm
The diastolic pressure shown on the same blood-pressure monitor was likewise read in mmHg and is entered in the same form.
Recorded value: value=63 unit=mmHg
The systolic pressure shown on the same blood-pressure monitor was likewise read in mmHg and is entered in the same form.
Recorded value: value=125 unit=mmHg
